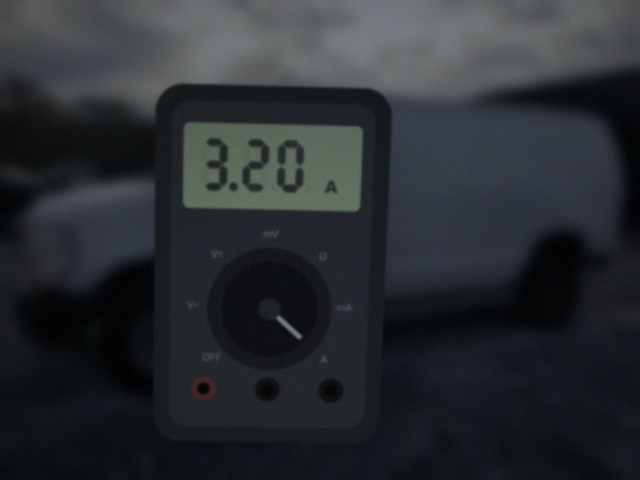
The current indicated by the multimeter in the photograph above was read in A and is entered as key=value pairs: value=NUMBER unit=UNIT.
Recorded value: value=3.20 unit=A
